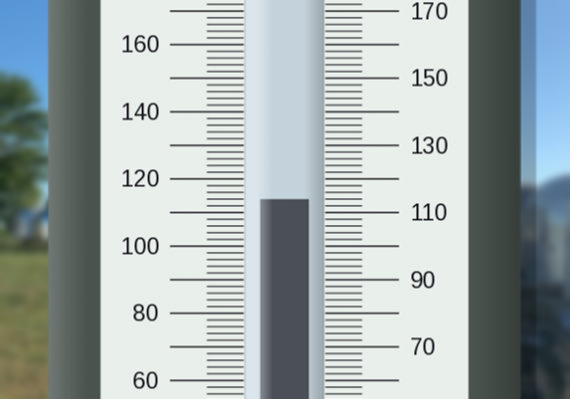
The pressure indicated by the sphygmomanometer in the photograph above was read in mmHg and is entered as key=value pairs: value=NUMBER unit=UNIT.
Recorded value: value=114 unit=mmHg
